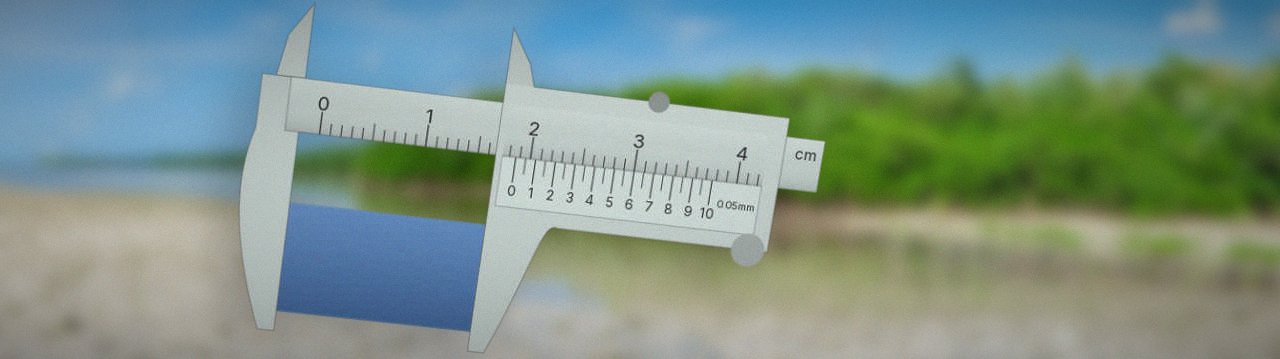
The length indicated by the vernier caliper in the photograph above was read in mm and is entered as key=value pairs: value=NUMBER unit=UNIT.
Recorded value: value=18.6 unit=mm
